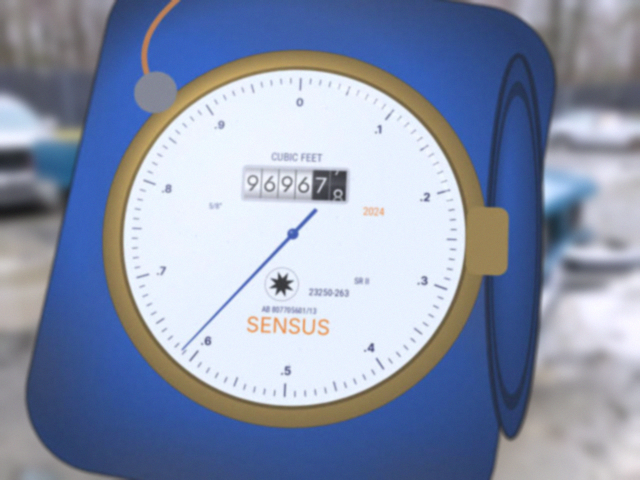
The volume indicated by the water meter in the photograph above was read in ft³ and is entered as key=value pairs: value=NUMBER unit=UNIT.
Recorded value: value=969677.61 unit=ft³
